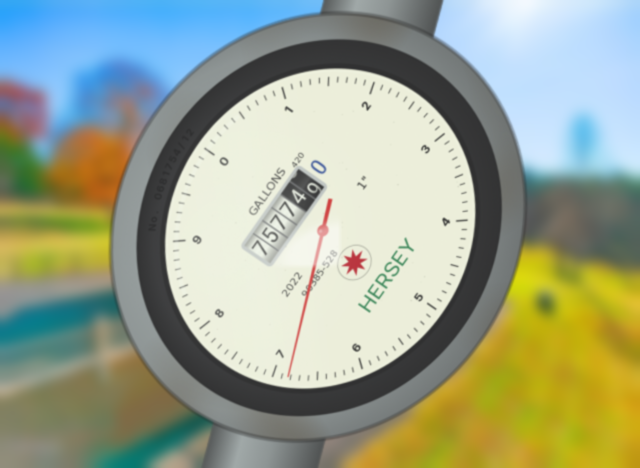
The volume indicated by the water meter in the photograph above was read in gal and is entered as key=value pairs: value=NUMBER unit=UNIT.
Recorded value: value=7577486.8 unit=gal
